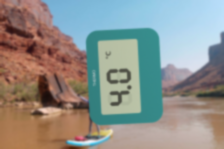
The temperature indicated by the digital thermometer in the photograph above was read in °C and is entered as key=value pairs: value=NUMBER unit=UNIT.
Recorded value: value=4.0 unit=°C
